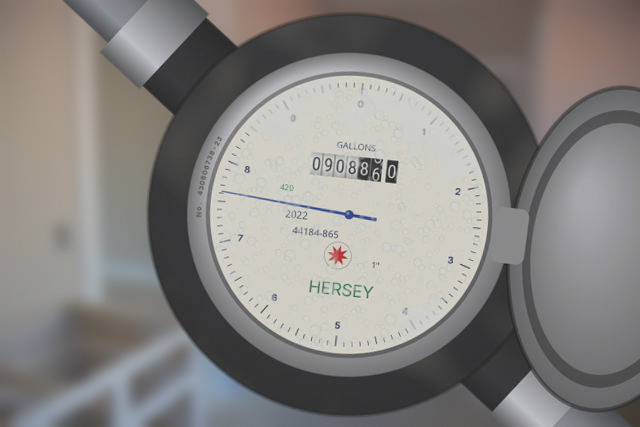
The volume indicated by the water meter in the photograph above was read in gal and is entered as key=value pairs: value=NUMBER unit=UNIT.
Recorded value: value=908857.6 unit=gal
